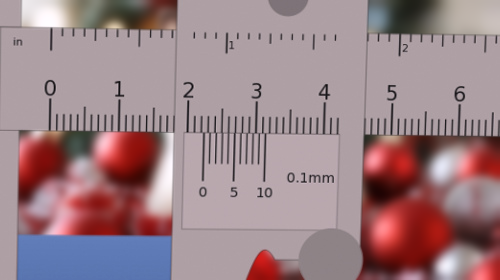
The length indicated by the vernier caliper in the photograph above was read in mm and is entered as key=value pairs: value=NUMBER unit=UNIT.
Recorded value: value=22.4 unit=mm
